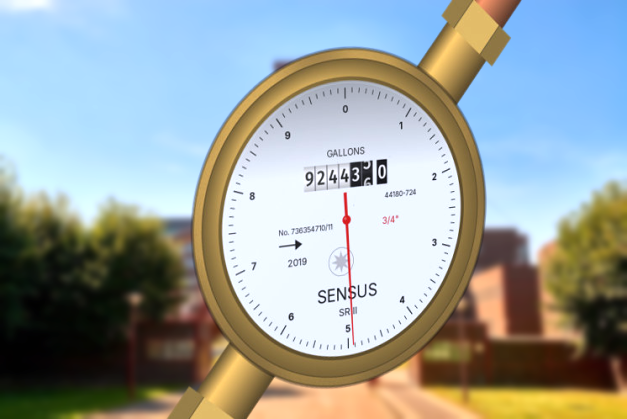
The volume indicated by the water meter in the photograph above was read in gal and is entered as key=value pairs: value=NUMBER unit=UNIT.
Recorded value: value=9244354.9 unit=gal
